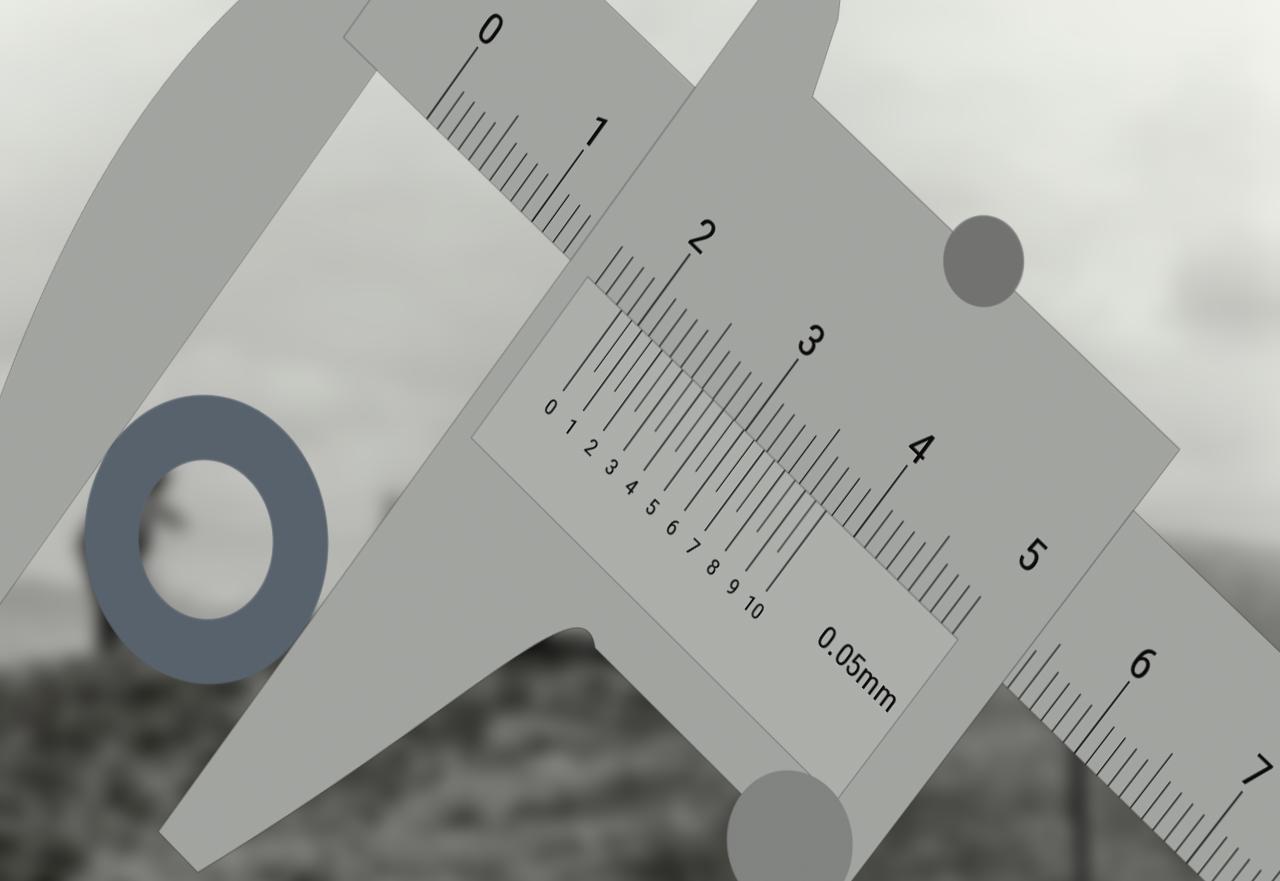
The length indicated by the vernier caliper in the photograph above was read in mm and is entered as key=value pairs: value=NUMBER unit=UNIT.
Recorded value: value=18.5 unit=mm
